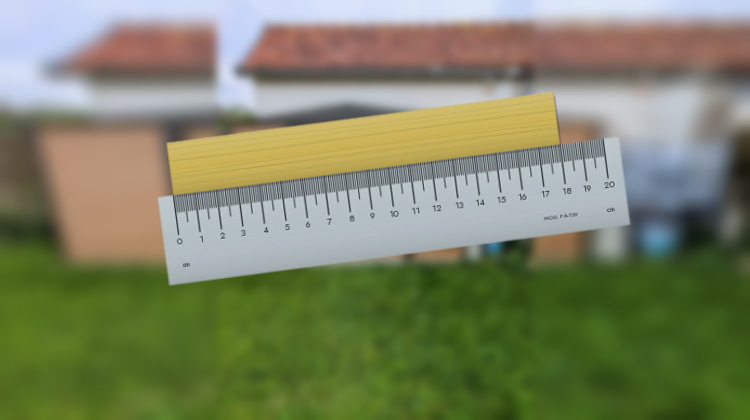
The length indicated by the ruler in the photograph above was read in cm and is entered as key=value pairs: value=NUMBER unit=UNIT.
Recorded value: value=18 unit=cm
